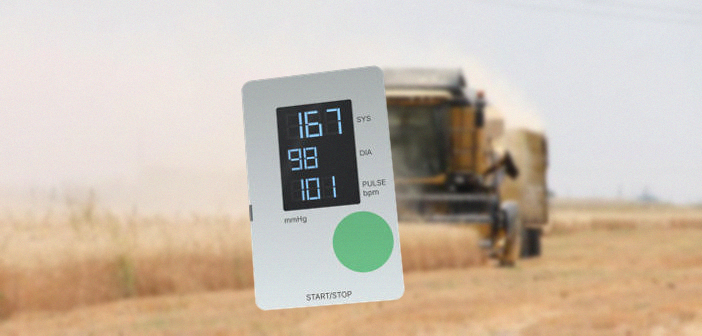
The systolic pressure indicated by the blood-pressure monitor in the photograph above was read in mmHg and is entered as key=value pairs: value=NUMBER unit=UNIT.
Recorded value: value=167 unit=mmHg
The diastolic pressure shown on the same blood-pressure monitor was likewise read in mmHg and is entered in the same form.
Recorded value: value=98 unit=mmHg
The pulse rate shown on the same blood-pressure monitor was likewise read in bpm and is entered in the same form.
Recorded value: value=101 unit=bpm
